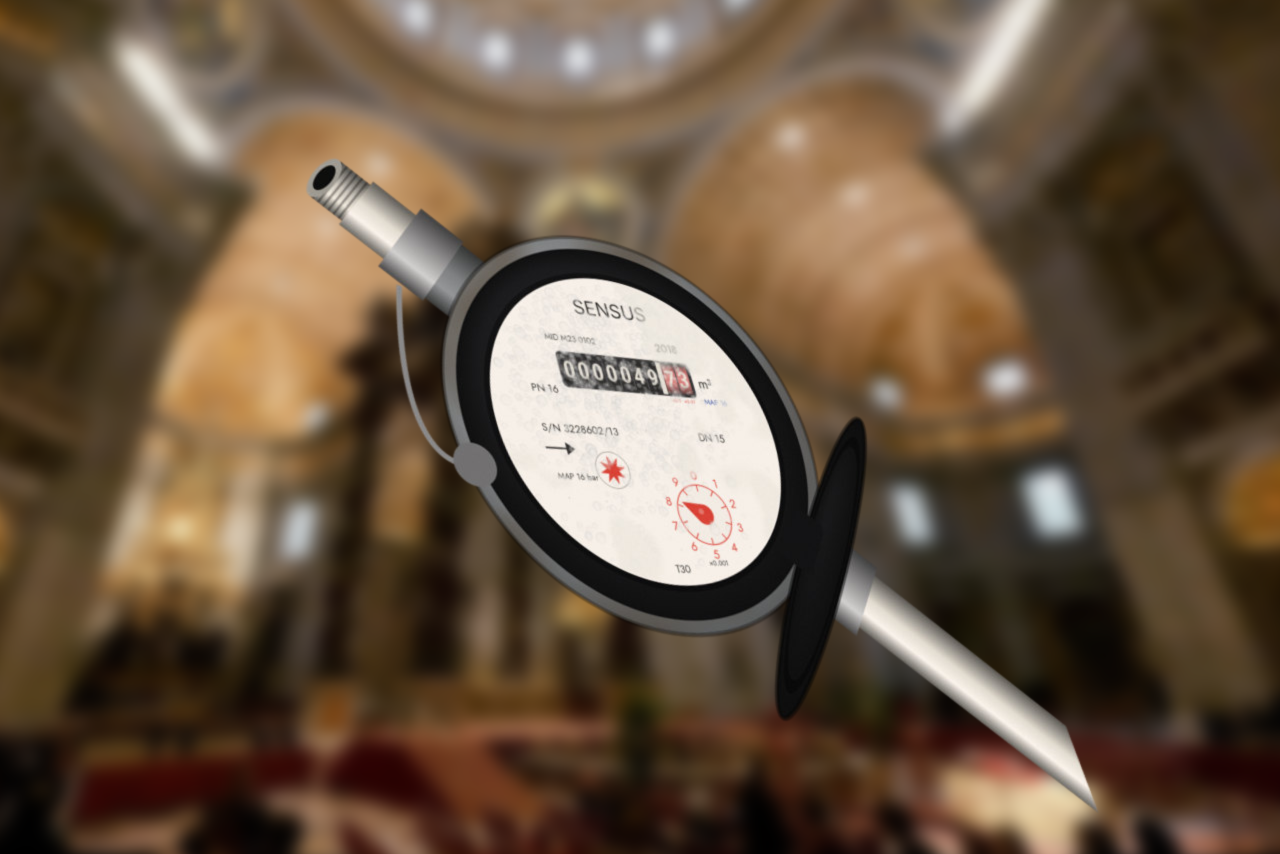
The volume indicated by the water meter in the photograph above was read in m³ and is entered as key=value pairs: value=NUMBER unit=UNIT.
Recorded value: value=49.738 unit=m³
